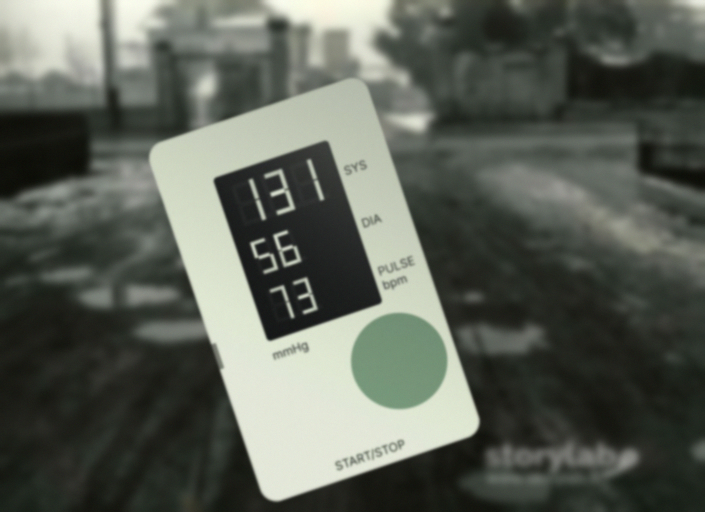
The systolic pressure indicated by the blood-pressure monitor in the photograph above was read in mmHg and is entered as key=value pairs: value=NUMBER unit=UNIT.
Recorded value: value=131 unit=mmHg
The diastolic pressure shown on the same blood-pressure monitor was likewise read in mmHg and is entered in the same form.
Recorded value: value=56 unit=mmHg
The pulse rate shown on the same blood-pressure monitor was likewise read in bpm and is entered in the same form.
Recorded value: value=73 unit=bpm
